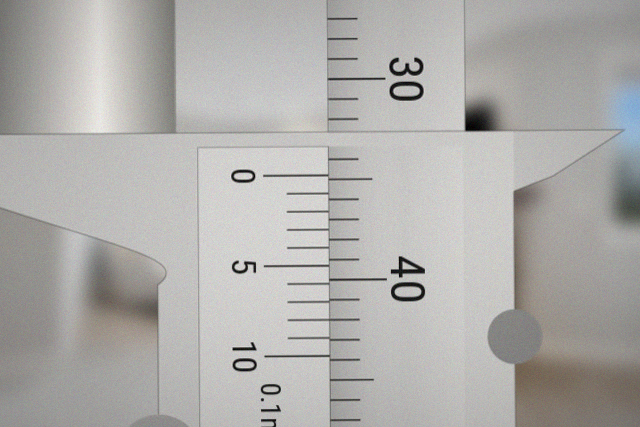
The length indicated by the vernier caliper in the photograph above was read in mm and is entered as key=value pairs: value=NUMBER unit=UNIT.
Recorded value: value=34.8 unit=mm
